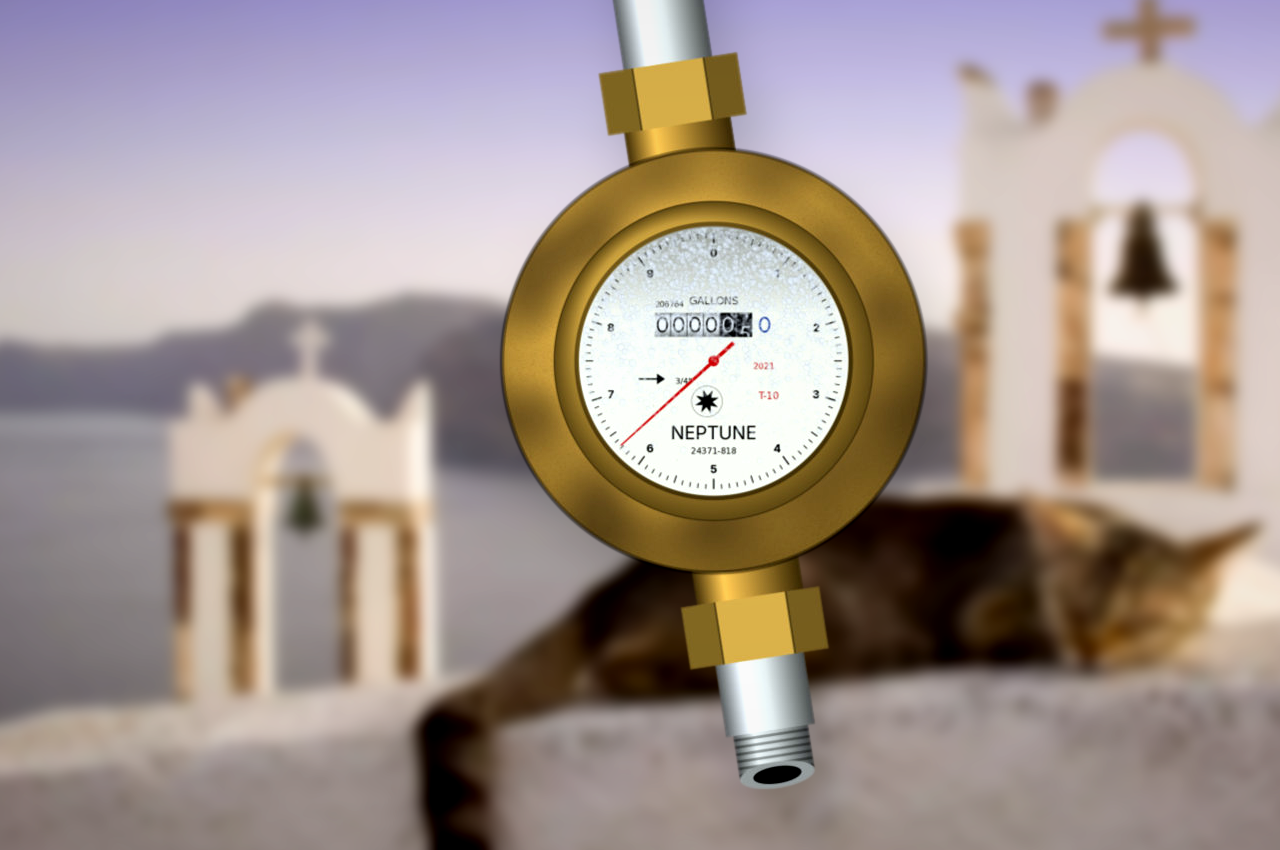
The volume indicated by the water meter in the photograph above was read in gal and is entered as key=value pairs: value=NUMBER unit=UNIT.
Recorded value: value=46.3 unit=gal
